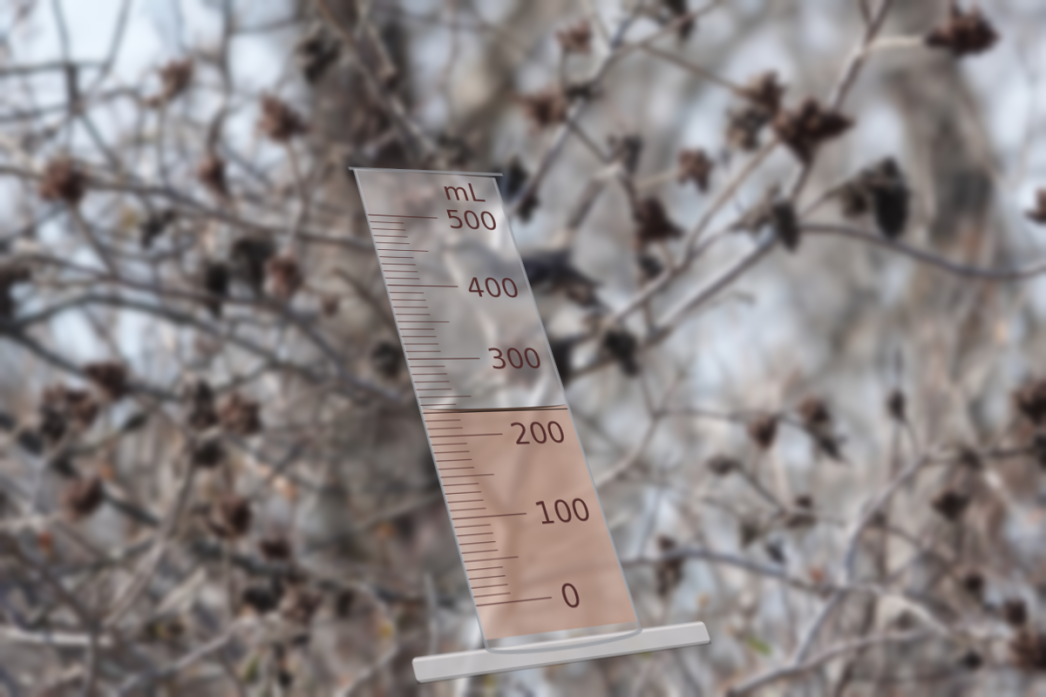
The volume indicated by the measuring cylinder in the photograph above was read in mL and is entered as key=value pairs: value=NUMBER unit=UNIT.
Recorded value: value=230 unit=mL
